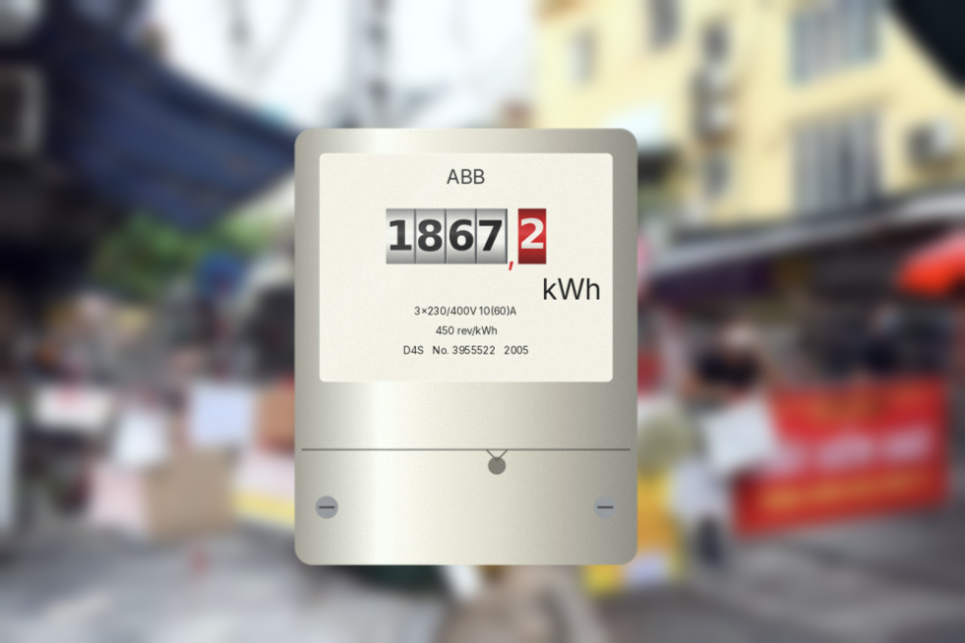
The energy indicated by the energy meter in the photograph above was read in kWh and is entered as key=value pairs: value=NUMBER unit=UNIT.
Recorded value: value=1867.2 unit=kWh
